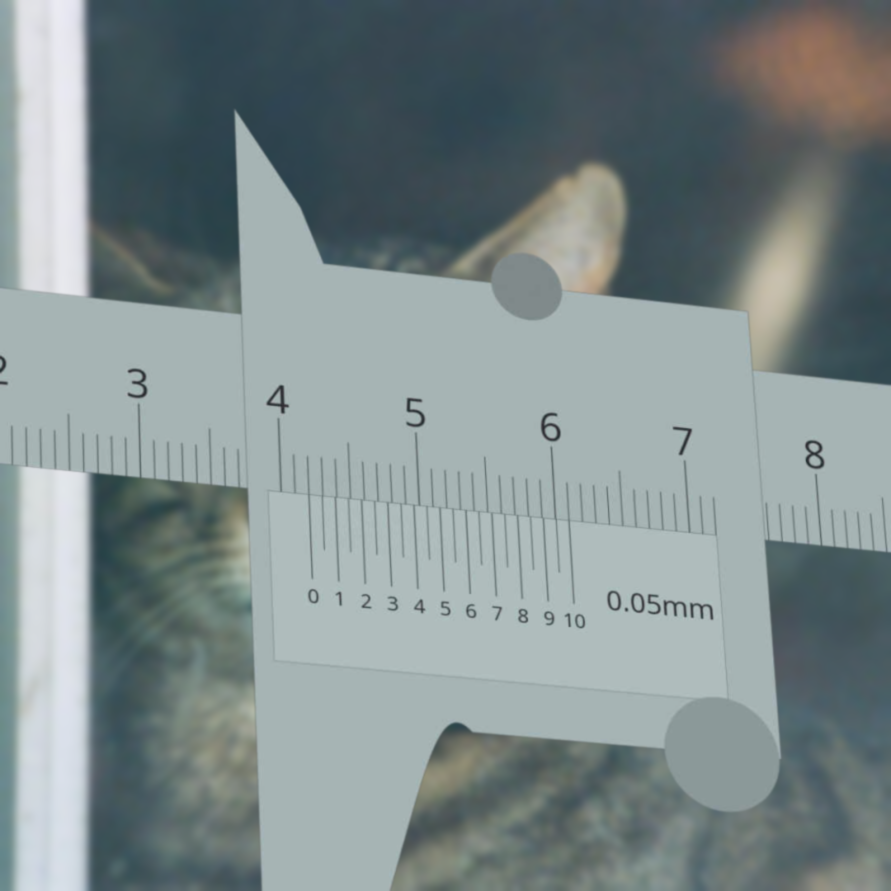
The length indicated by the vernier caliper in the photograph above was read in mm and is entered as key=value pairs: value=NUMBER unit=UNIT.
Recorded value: value=42.0 unit=mm
